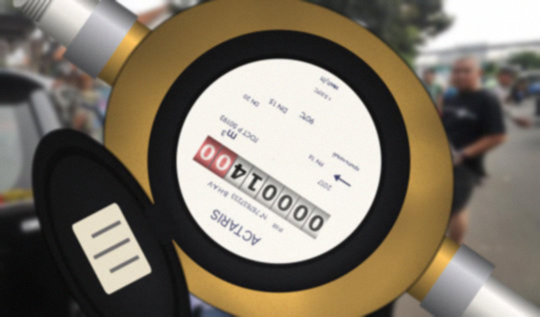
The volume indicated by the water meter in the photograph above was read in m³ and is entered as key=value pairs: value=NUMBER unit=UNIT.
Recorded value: value=14.00 unit=m³
